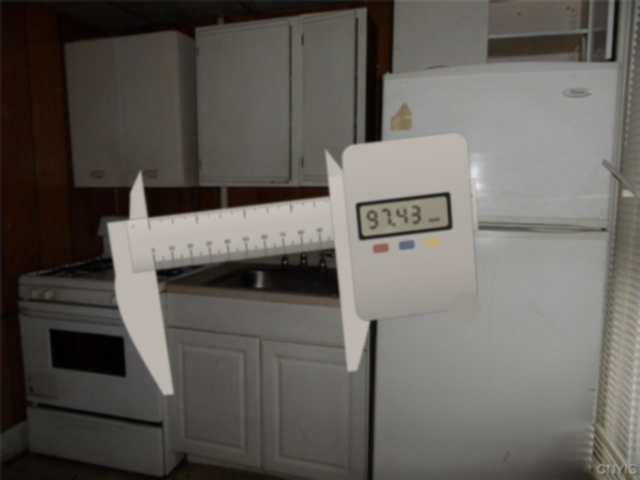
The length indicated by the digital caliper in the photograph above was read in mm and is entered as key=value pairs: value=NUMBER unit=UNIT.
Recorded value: value=97.43 unit=mm
